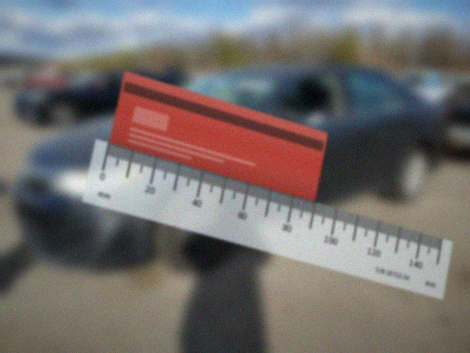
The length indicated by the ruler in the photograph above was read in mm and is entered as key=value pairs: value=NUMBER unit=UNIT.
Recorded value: value=90 unit=mm
